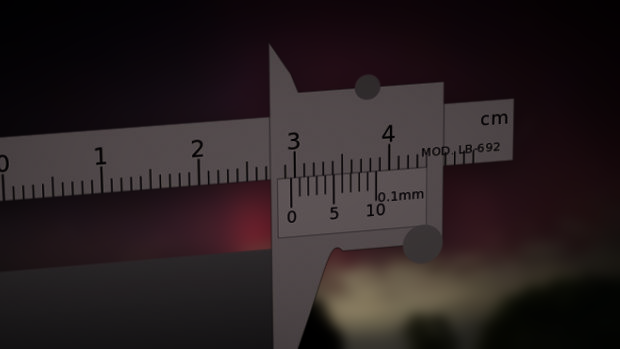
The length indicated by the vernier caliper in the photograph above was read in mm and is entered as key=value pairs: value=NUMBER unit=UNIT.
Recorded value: value=29.6 unit=mm
